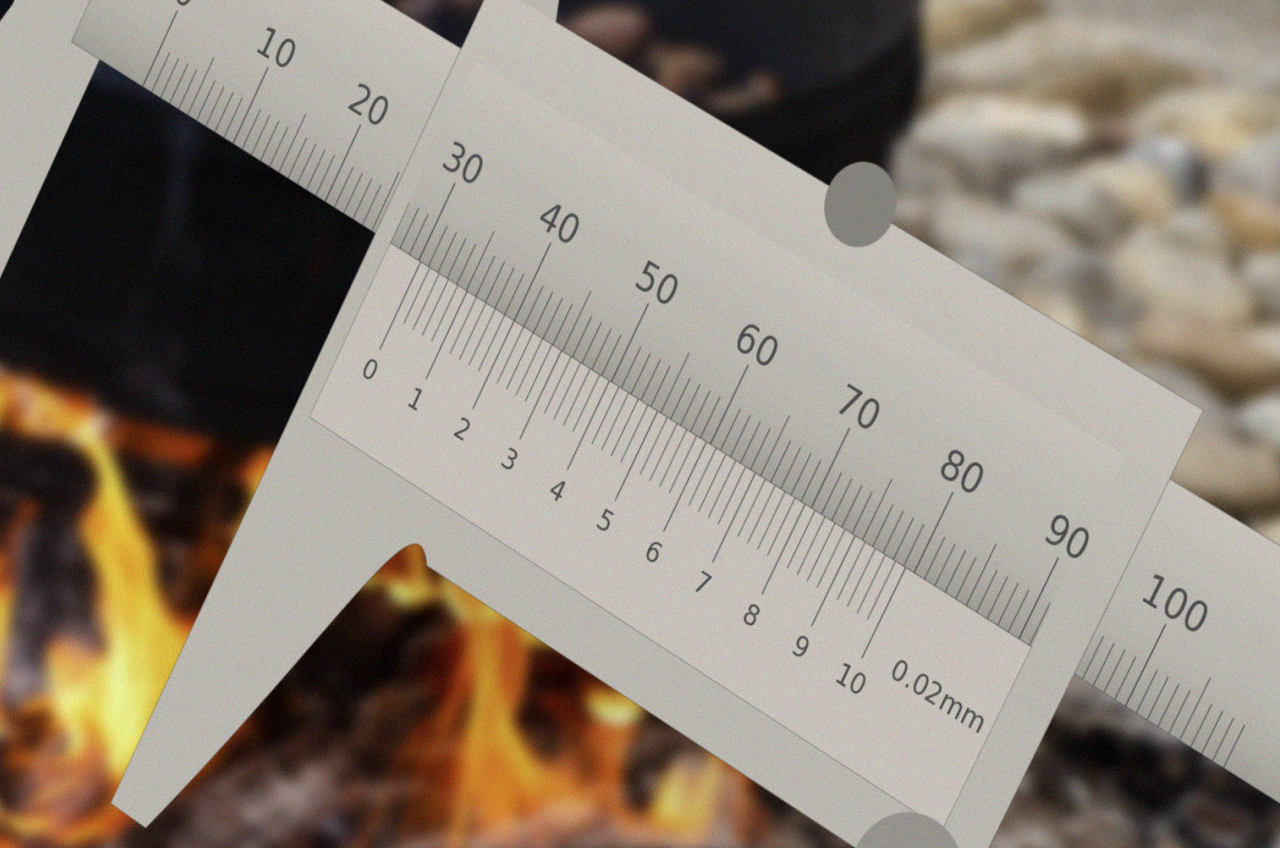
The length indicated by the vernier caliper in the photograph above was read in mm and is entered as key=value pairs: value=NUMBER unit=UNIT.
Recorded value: value=30.2 unit=mm
